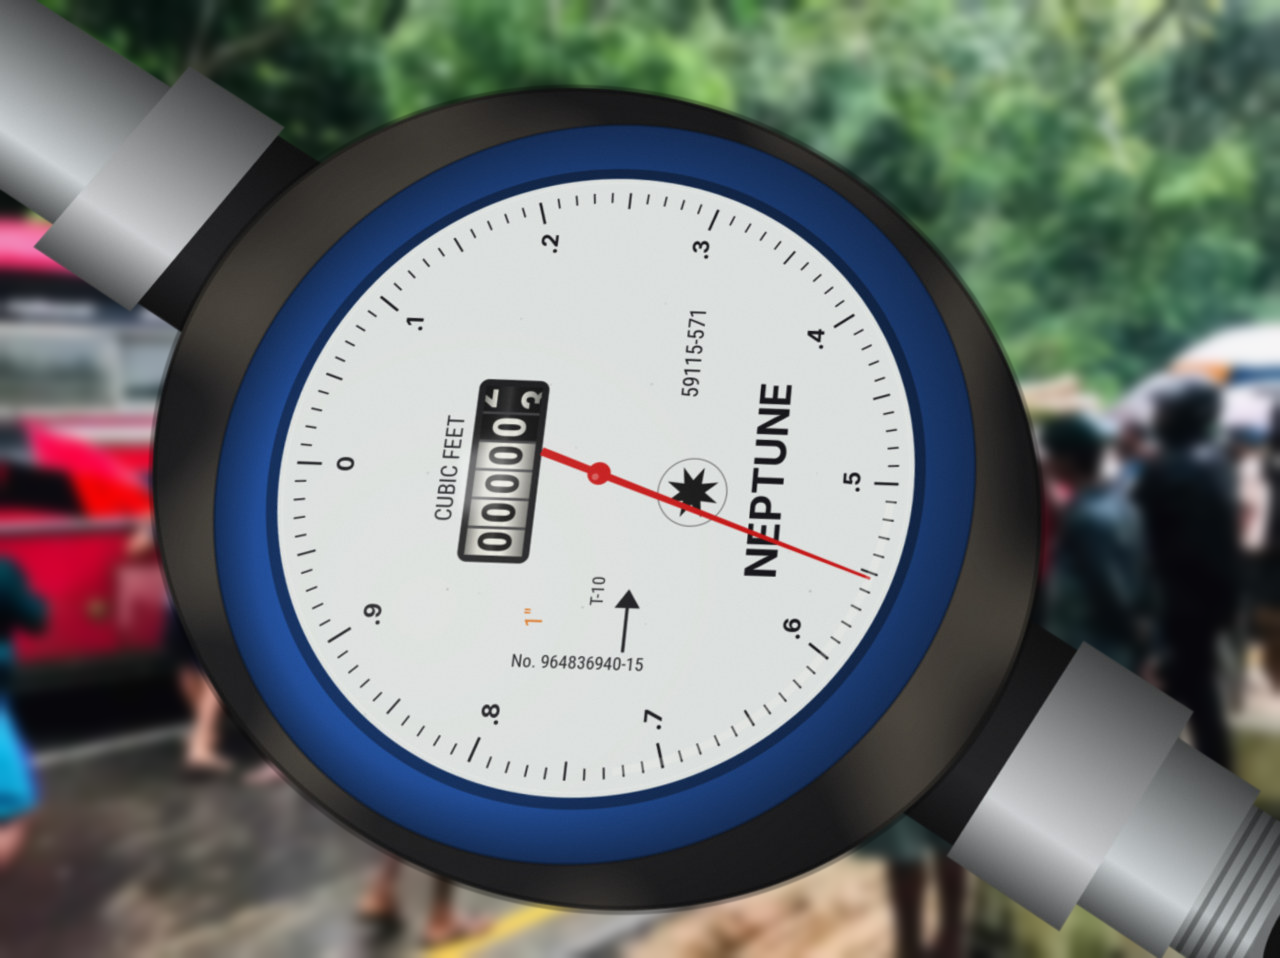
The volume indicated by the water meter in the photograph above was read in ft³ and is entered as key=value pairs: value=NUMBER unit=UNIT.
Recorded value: value=2.55 unit=ft³
